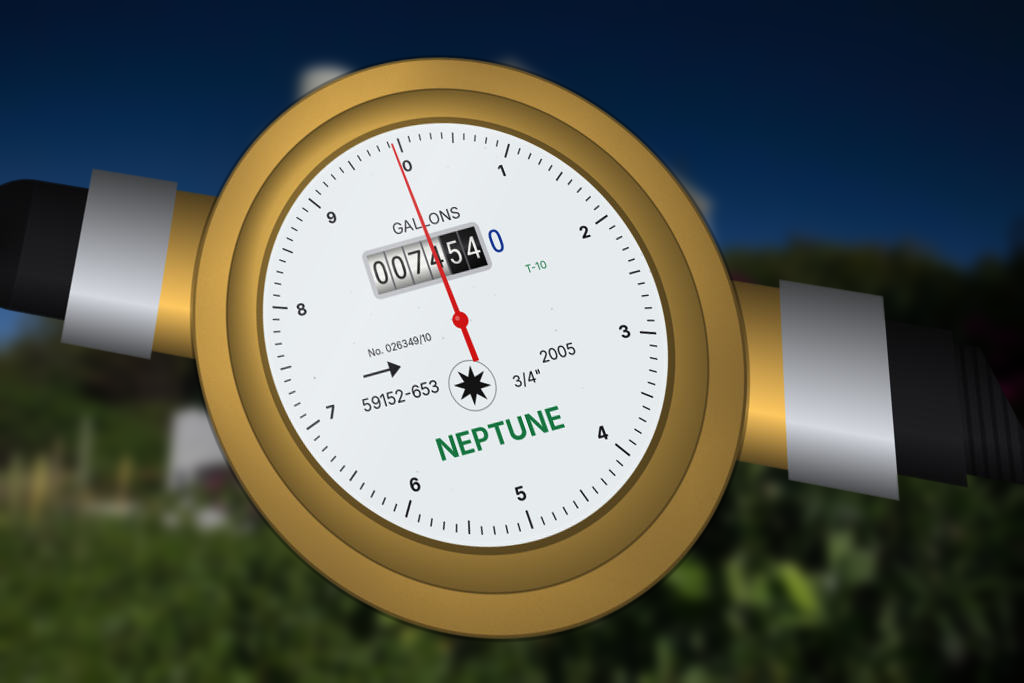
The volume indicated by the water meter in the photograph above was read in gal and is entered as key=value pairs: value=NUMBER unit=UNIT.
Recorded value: value=74539.9 unit=gal
